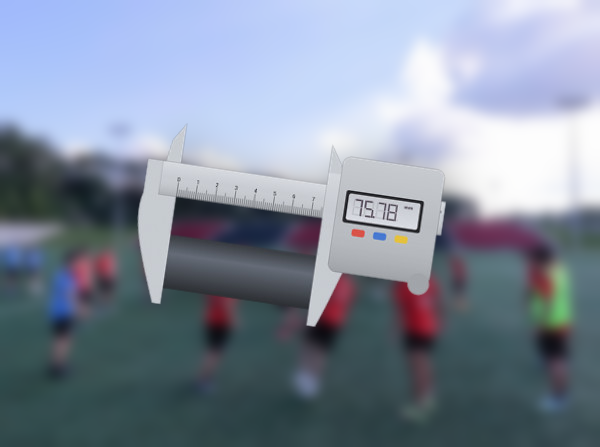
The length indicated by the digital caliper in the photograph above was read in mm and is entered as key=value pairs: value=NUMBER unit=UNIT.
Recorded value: value=75.78 unit=mm
